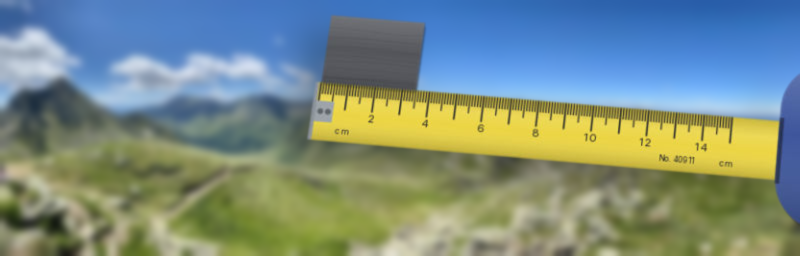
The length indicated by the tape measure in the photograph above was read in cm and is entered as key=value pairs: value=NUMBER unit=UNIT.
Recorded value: value=3.5 unit=cm
